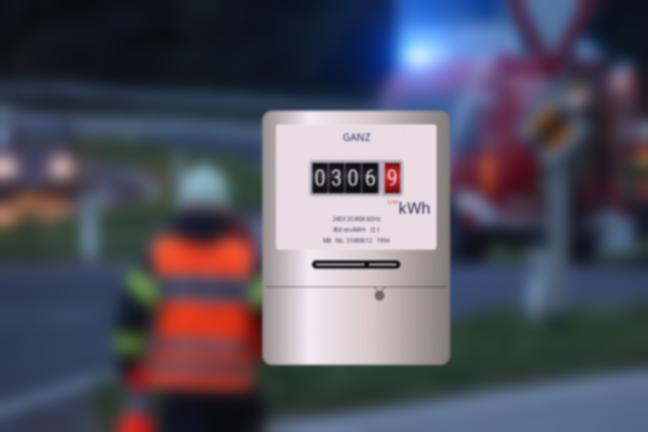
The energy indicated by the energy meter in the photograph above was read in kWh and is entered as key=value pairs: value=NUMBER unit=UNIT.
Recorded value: value=306.9 unit=kWh
